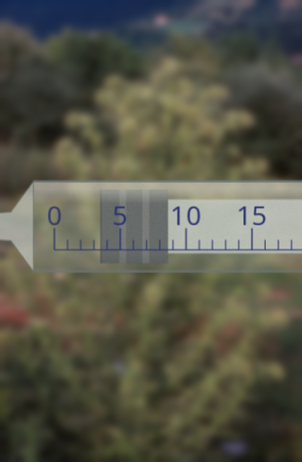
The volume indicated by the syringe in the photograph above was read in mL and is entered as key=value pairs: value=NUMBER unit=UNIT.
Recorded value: value=3.5 unit=mL
